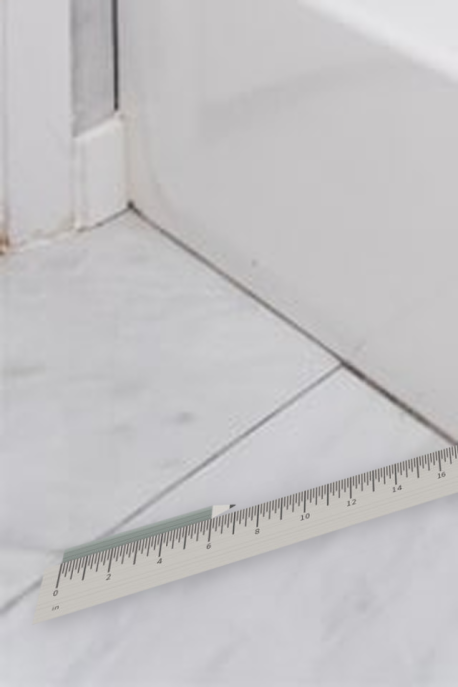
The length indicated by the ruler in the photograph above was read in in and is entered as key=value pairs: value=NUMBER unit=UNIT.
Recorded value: value=7 unit=in
